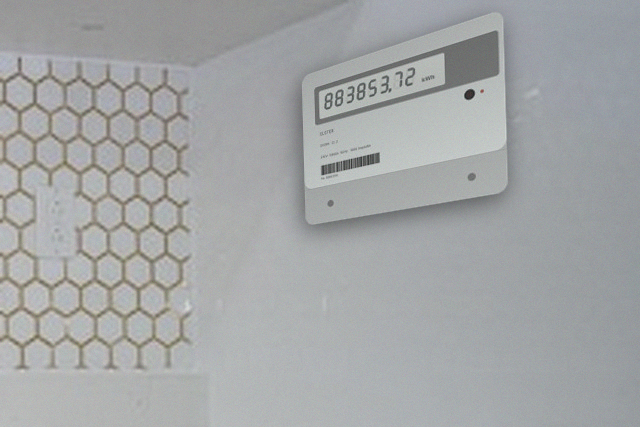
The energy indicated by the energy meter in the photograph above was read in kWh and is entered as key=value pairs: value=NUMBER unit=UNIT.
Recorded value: value=883853.72 unit=kWh
